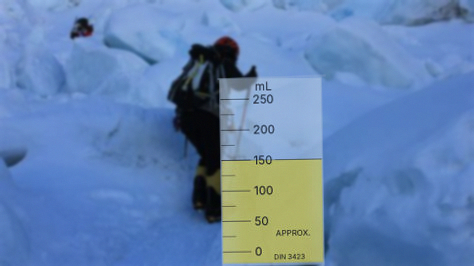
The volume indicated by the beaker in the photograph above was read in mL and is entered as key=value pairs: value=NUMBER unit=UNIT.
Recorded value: value=150 unit=mL
